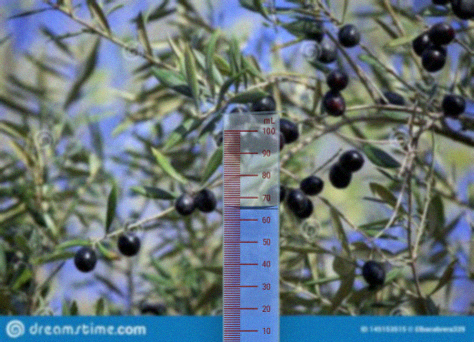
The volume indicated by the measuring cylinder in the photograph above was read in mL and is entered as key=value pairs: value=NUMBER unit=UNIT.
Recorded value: value=65 unit=mL
